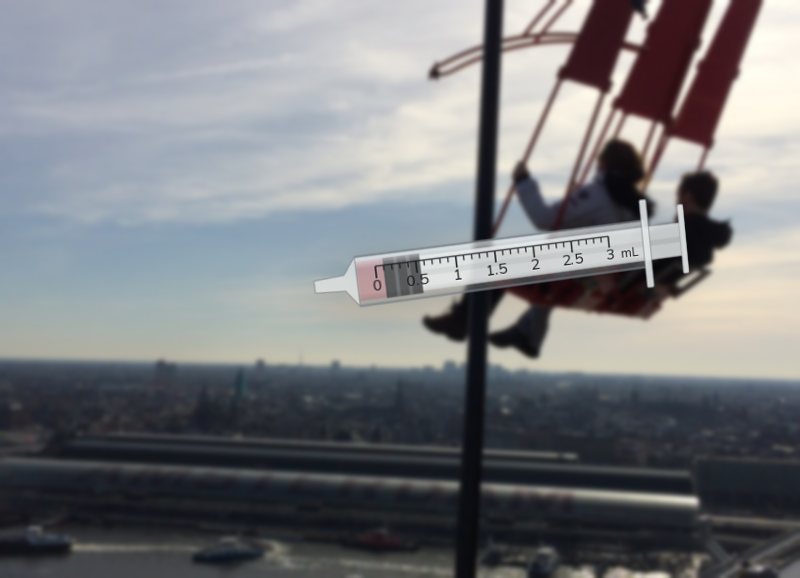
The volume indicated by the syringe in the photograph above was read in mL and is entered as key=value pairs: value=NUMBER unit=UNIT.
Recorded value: value=0.1 unit=mL
